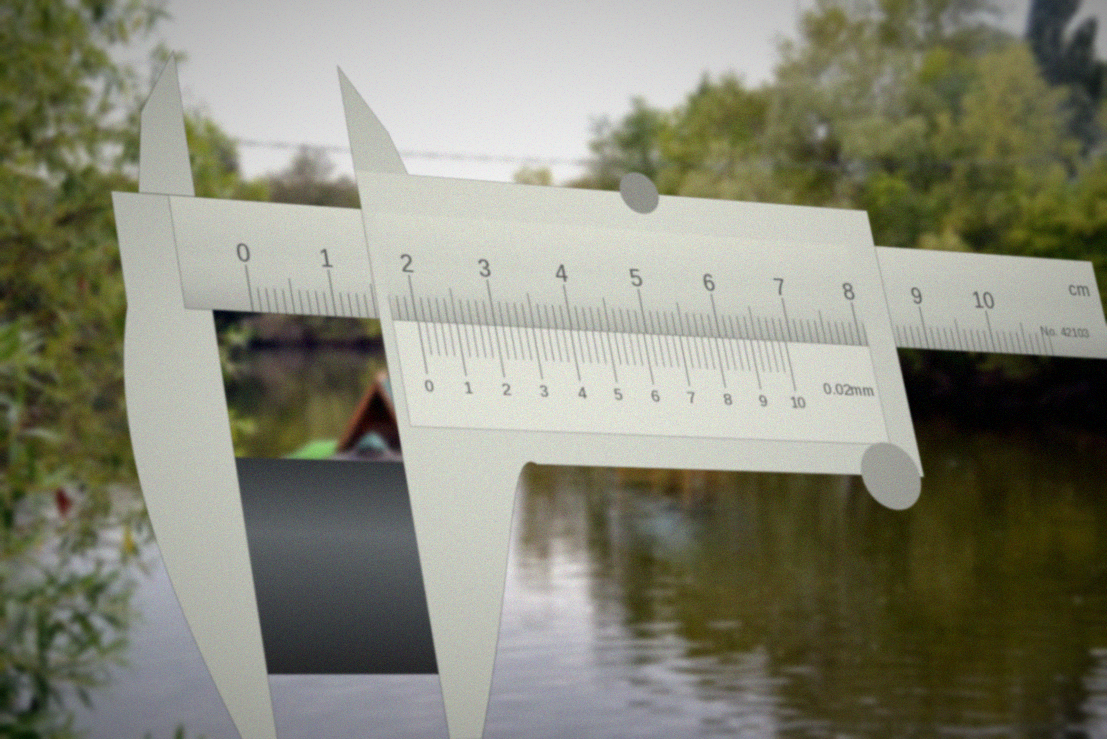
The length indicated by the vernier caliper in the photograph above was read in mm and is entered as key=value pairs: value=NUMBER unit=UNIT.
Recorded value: value=20.2 unit=mm
